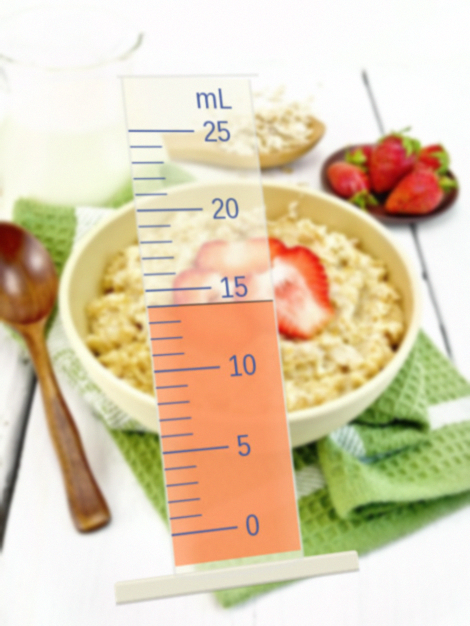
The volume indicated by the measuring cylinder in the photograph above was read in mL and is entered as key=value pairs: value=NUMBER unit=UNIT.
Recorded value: value=14 unit=mL
